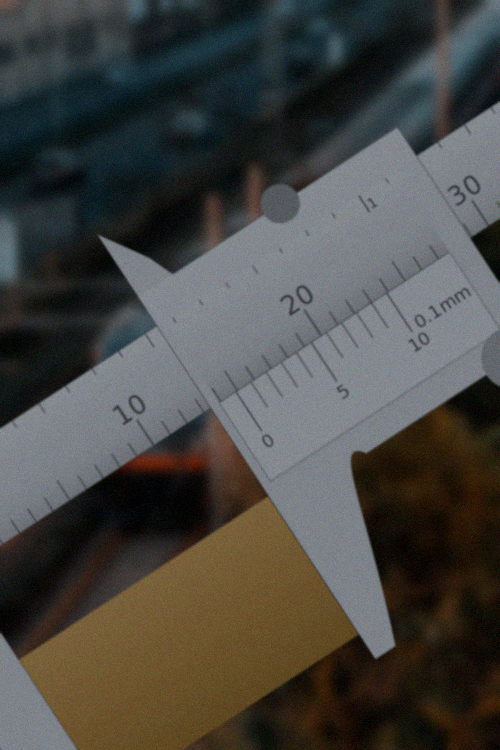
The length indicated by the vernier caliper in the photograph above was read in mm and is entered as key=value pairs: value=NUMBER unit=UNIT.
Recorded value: value=14.9 unit=mm
